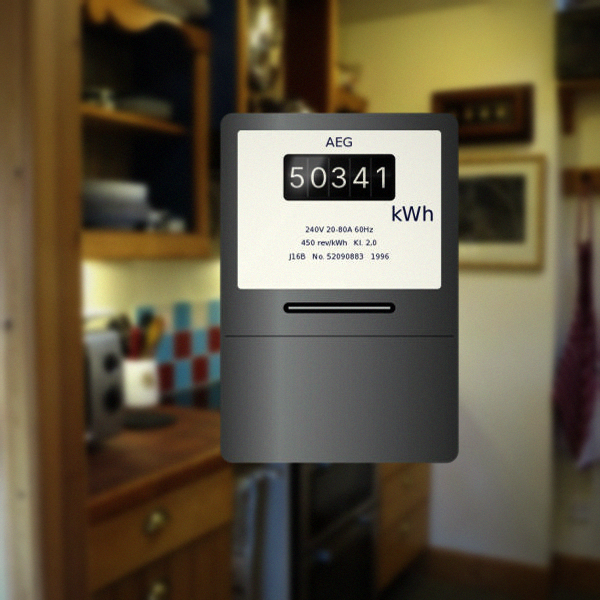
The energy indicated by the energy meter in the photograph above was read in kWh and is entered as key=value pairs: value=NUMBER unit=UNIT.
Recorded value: value=50341 unit=kWh
